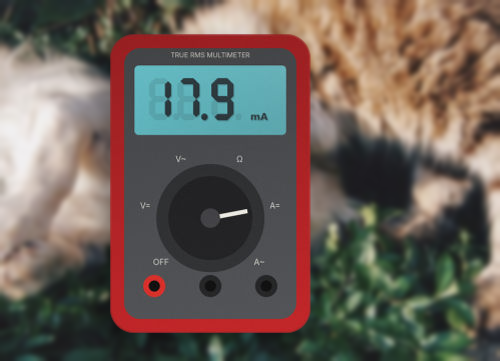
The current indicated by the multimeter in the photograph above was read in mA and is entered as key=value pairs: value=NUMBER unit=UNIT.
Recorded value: value=17.9 unit=mA
